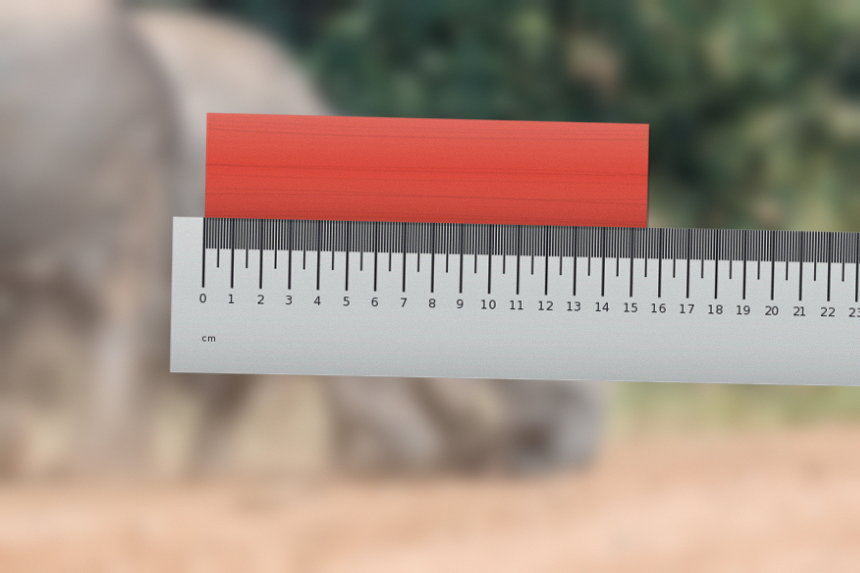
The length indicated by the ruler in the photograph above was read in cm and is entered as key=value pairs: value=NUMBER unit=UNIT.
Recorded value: value=15.5 unit=cm
